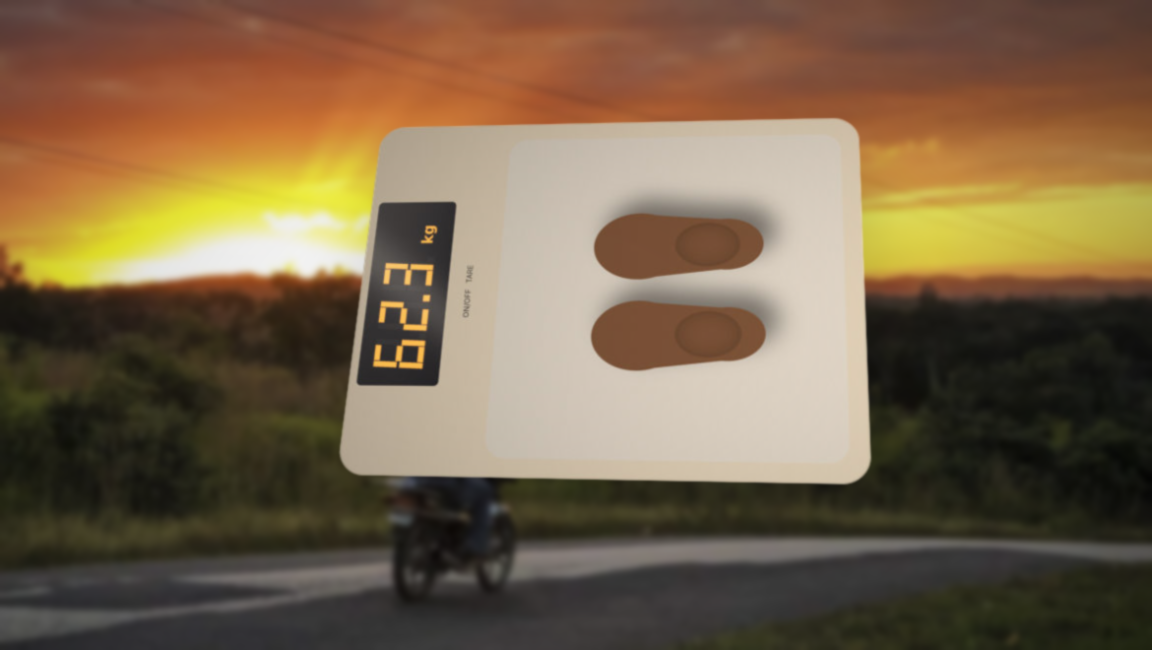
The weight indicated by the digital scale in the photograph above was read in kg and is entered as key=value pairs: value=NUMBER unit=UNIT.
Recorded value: value=62.3 unit=kg
